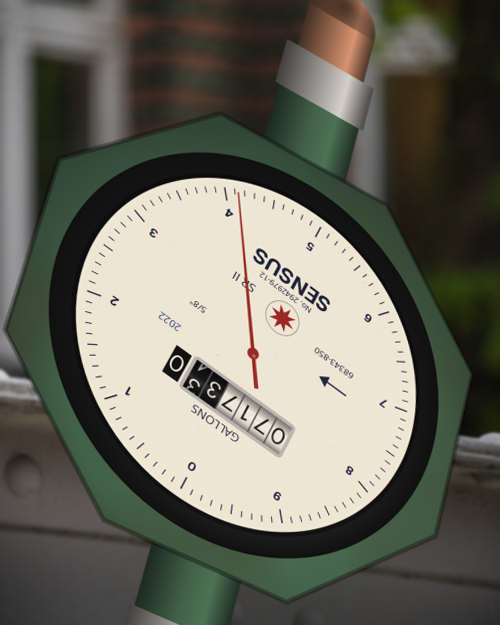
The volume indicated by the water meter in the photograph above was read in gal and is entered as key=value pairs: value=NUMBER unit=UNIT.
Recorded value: value=717334.1 unit=gal
